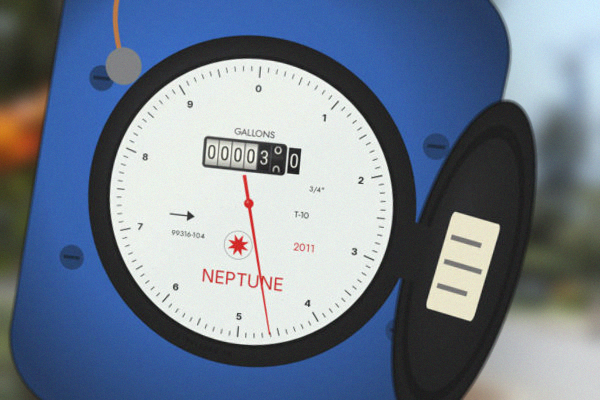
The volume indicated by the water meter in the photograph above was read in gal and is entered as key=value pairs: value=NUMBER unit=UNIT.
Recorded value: value=384.6 unit=gal
